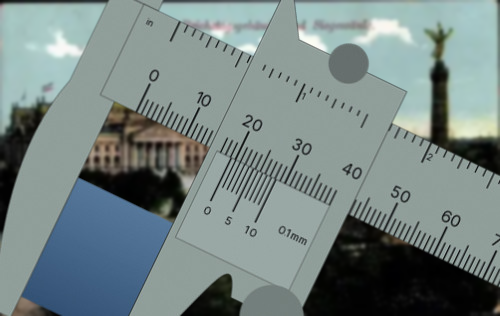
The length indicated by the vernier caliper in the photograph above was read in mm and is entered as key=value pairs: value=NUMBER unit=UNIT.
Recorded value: value=19.2 unit=mm
